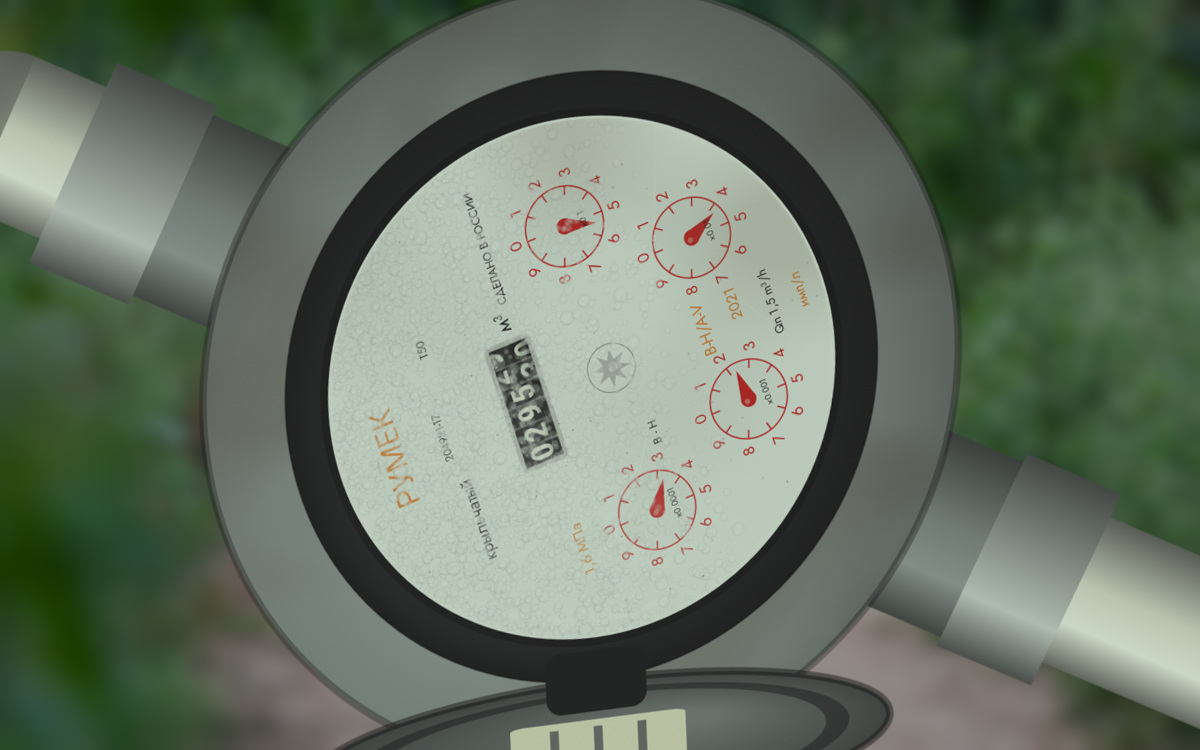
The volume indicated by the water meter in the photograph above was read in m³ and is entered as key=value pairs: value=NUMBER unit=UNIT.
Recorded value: value=29529.5423 unit=m³
